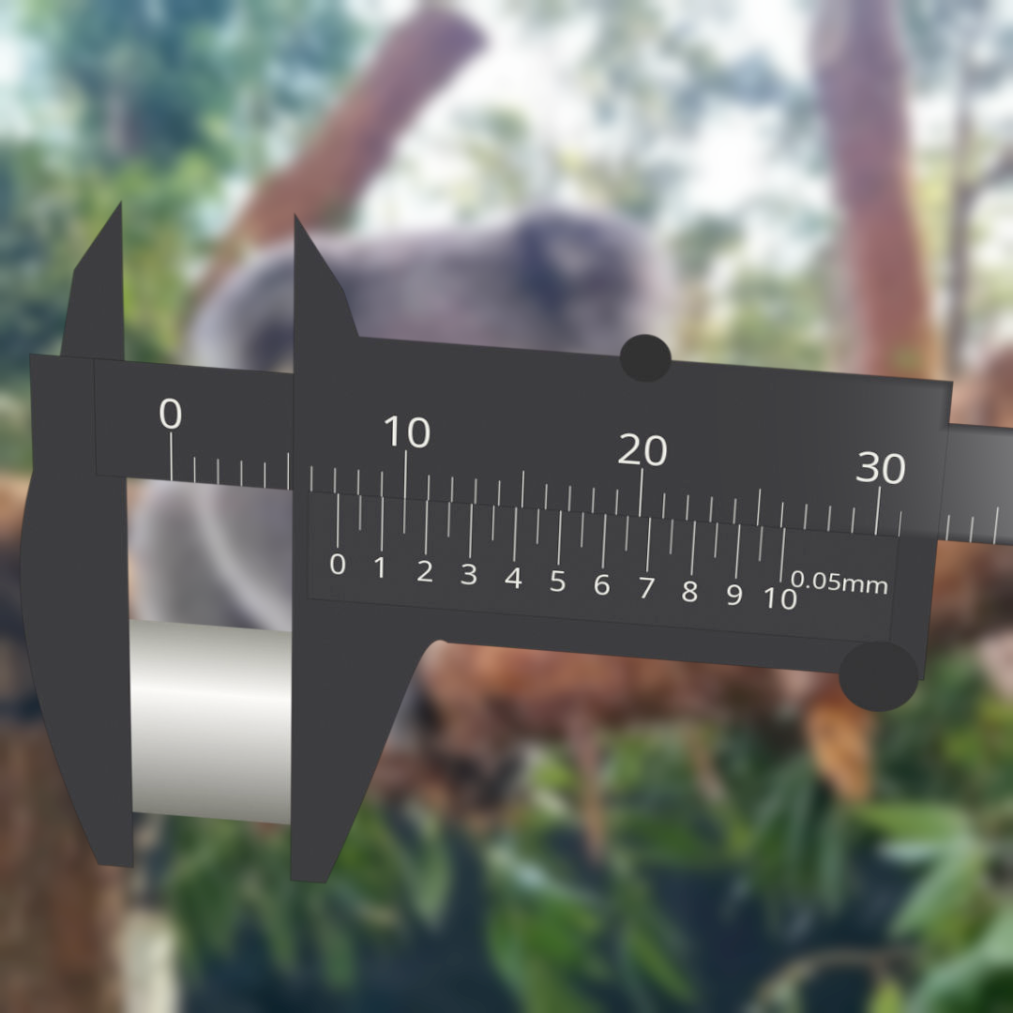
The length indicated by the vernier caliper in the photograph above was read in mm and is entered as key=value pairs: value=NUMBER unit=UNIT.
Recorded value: value=7.15 unit=mm
